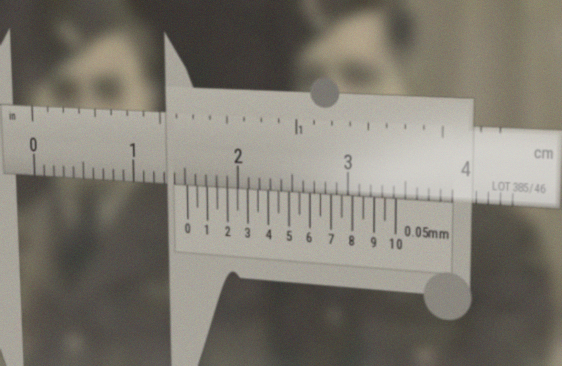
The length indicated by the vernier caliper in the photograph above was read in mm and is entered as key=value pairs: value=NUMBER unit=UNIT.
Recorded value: value=15.2 unit=mm
